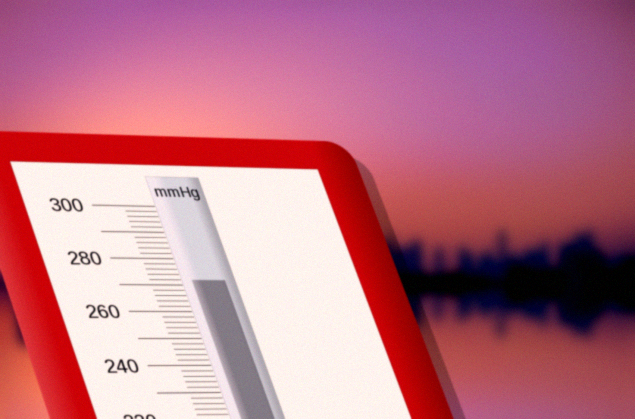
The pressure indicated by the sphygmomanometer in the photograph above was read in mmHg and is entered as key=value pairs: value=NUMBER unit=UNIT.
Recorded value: value=272 unit=mmHg
